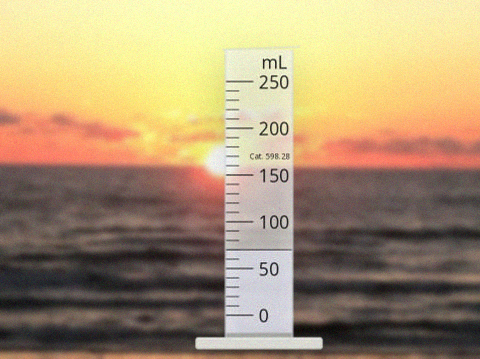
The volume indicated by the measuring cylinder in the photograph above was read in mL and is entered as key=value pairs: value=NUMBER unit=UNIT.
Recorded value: value=70 unit=mL
